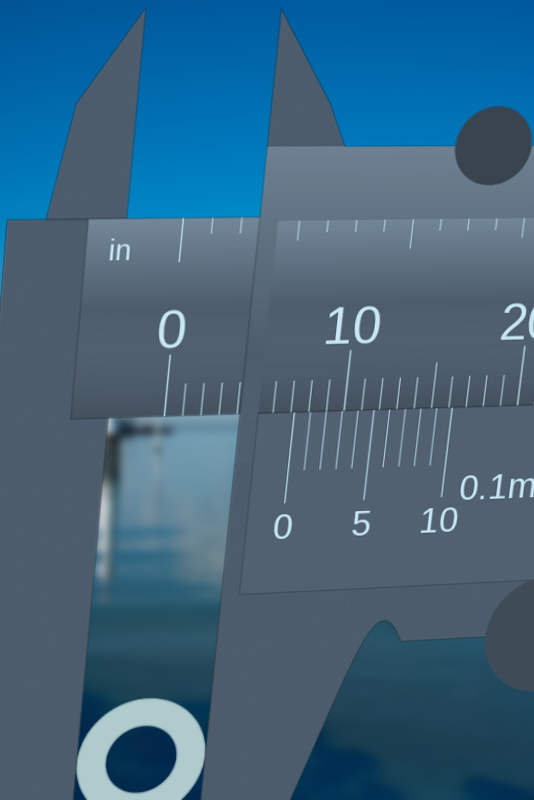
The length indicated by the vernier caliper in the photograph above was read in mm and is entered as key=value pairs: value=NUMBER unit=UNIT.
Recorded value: value=7.2 unit=mm
